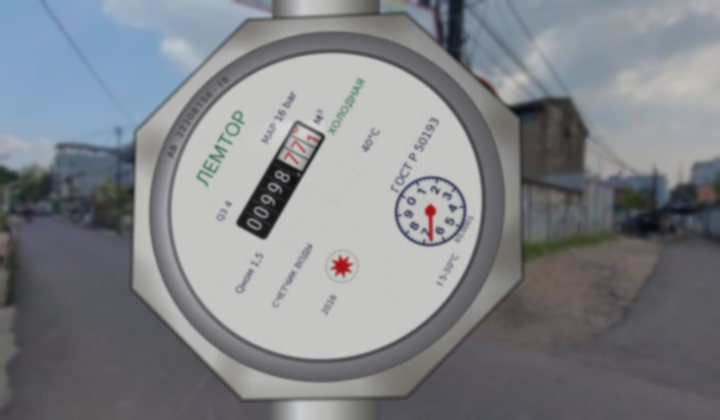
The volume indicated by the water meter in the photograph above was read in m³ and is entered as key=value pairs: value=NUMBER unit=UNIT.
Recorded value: value=998.7706 unit=m³
